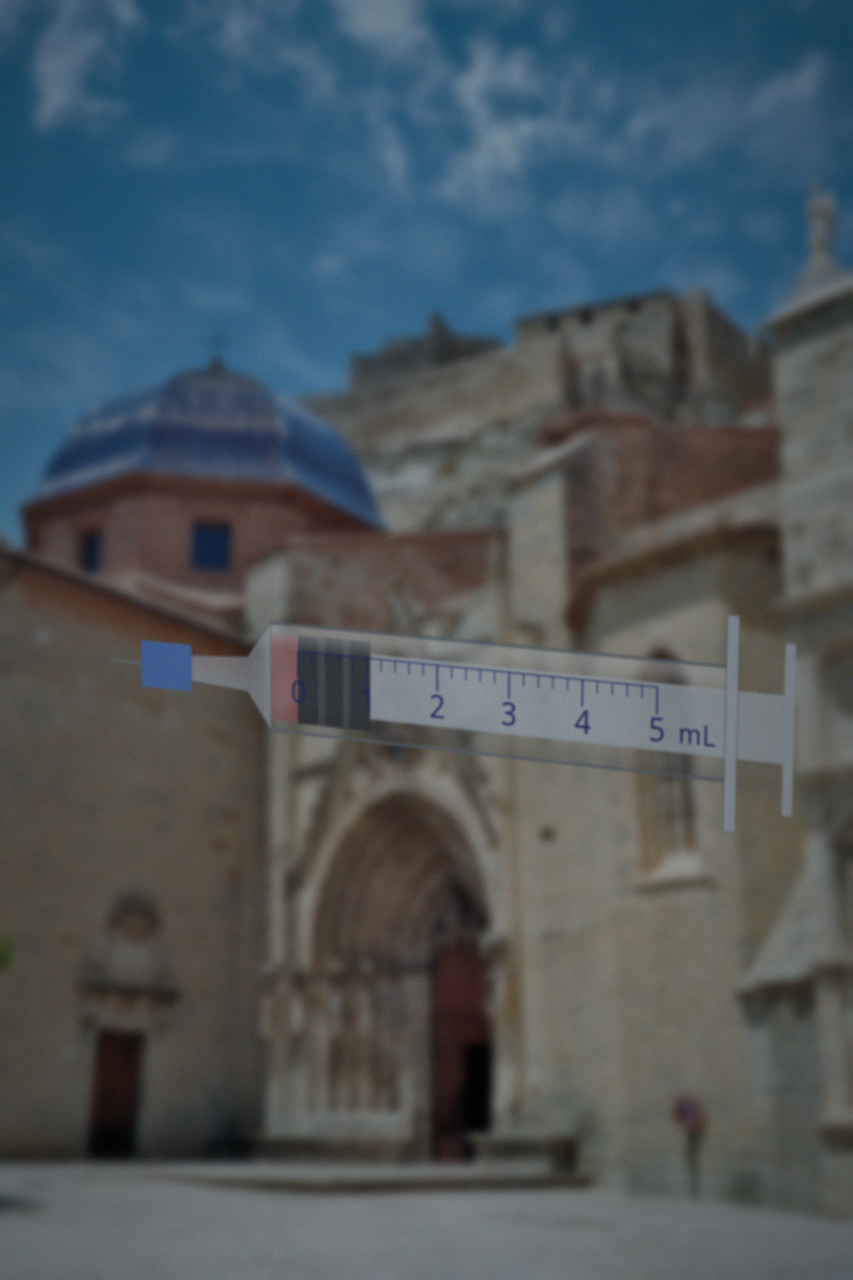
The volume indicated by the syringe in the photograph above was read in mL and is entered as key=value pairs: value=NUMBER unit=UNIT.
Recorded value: value=0 unit=mL
